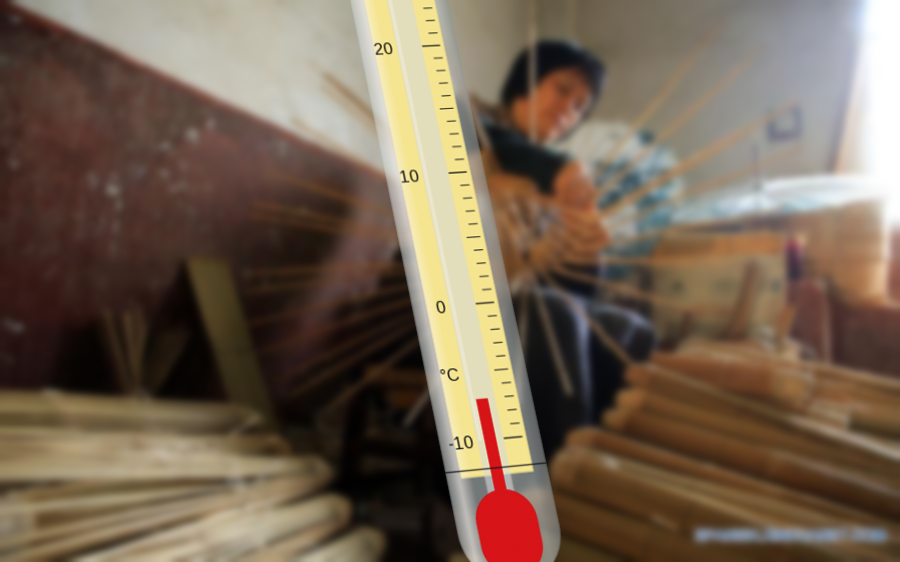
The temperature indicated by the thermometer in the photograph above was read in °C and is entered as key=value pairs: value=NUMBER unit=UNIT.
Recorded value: value=-7 unit=°C
